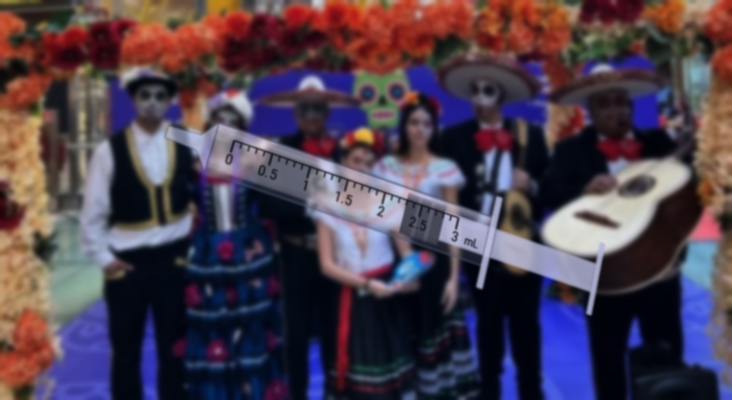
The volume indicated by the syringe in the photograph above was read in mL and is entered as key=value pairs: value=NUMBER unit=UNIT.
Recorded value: value=2.3 unit=mL
